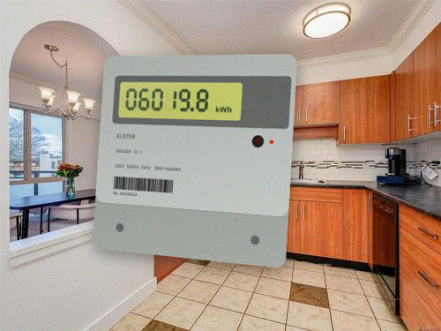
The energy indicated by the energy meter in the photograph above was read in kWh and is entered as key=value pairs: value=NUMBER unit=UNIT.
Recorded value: value=6019.8 unit=kWh
